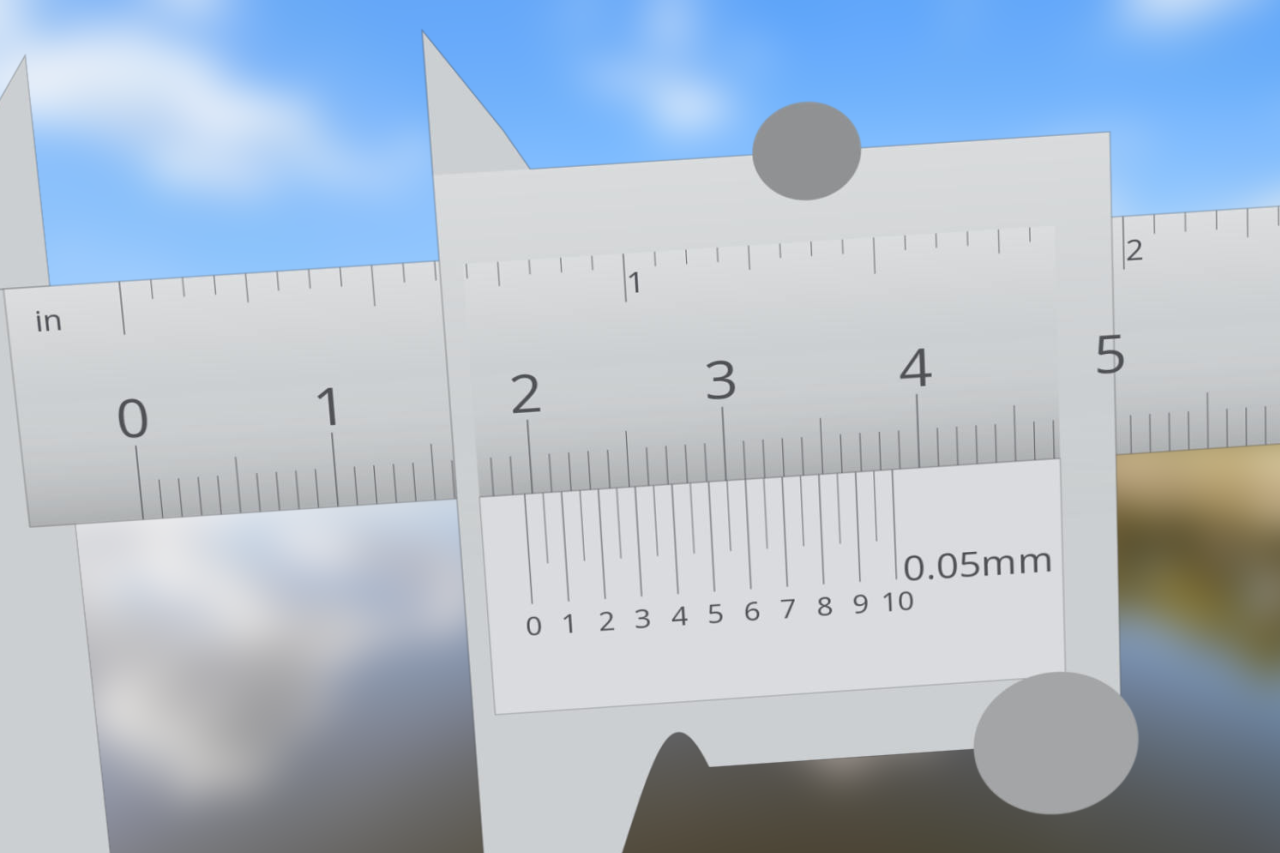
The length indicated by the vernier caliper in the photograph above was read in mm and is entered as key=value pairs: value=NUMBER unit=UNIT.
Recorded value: value=19.6 unit=mm
